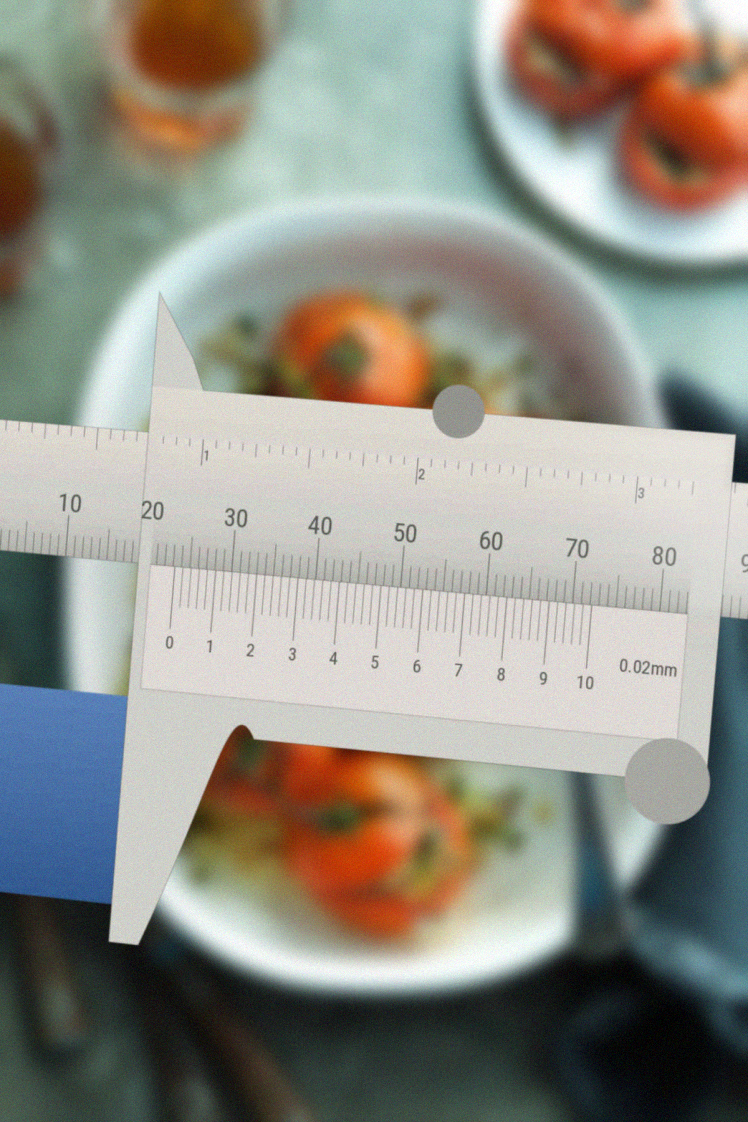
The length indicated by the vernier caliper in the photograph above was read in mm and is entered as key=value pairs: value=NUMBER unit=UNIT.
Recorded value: value=23.2 unit=mm
